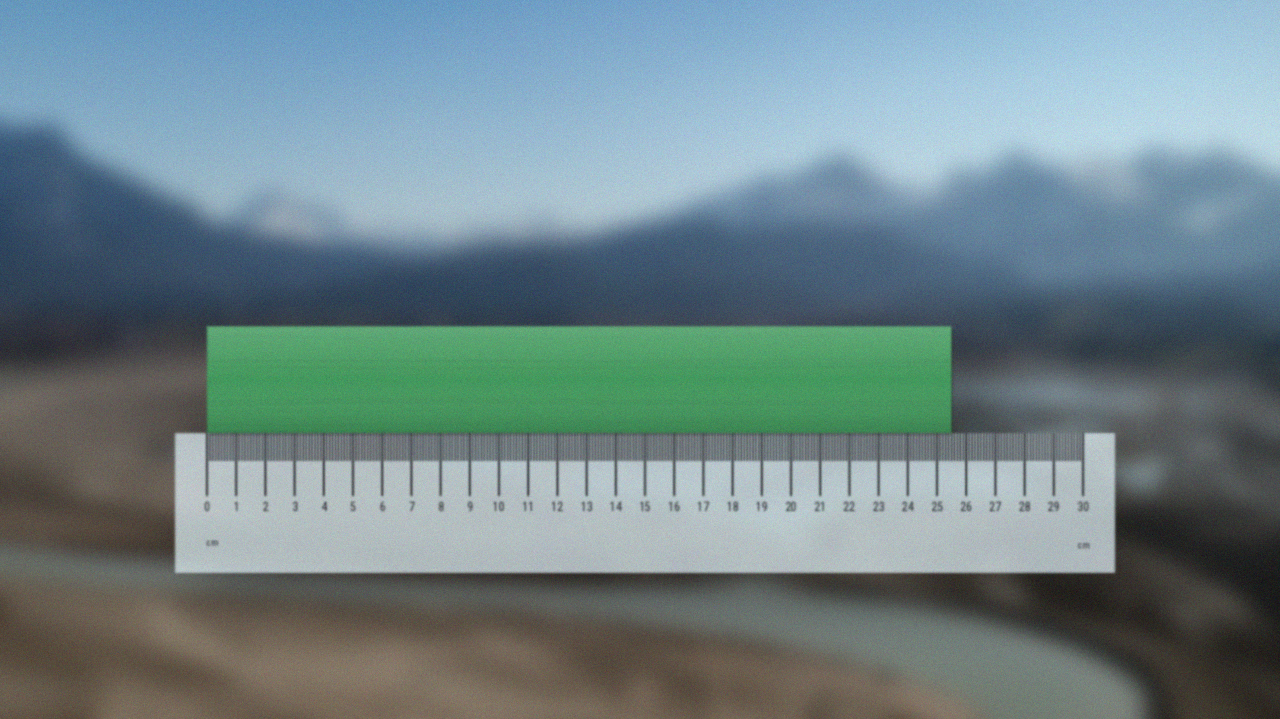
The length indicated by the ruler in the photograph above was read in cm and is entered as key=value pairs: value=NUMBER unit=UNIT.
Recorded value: value=25.5 unit=cm
